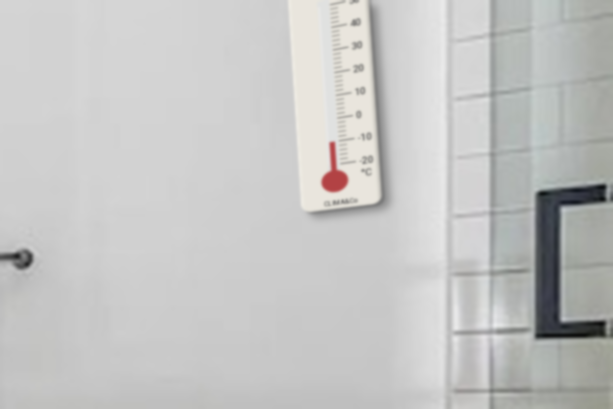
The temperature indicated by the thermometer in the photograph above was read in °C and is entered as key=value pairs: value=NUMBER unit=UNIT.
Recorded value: value=-10 unit=°C
